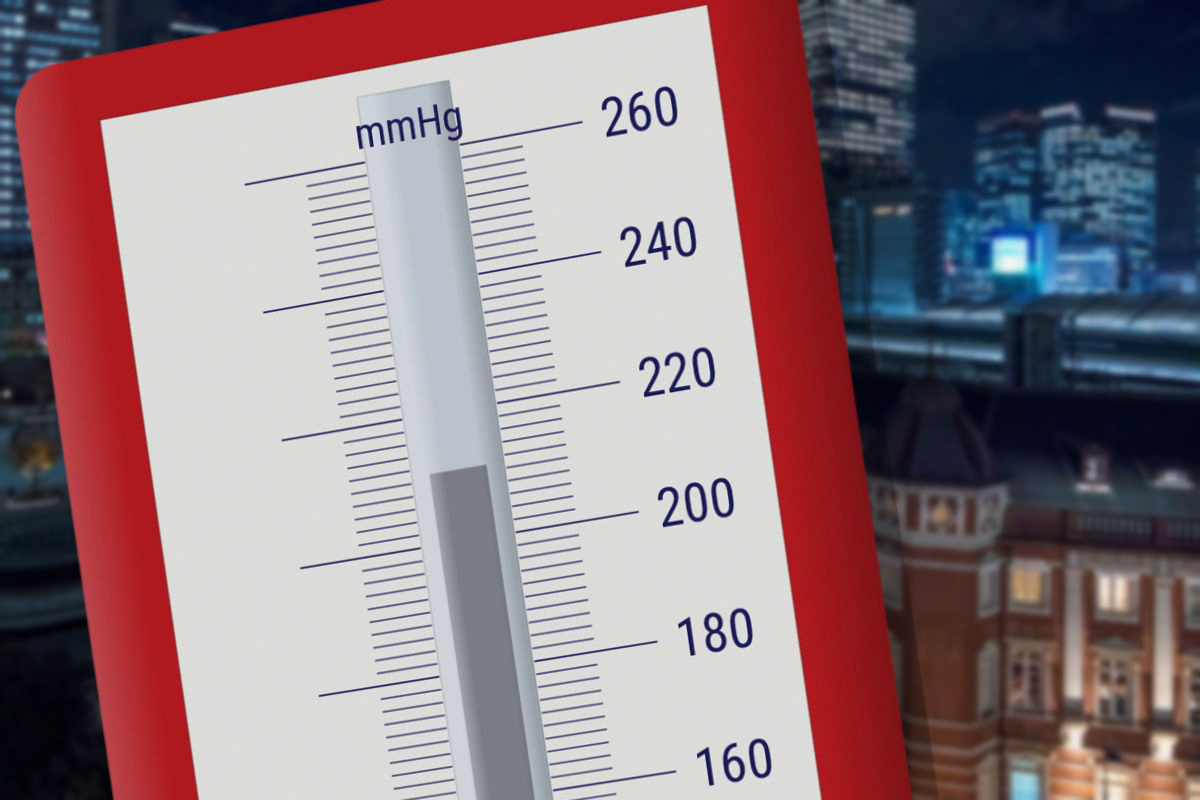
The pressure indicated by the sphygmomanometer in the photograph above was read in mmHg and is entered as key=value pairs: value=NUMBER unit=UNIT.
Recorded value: value=211 unit=mmHg
